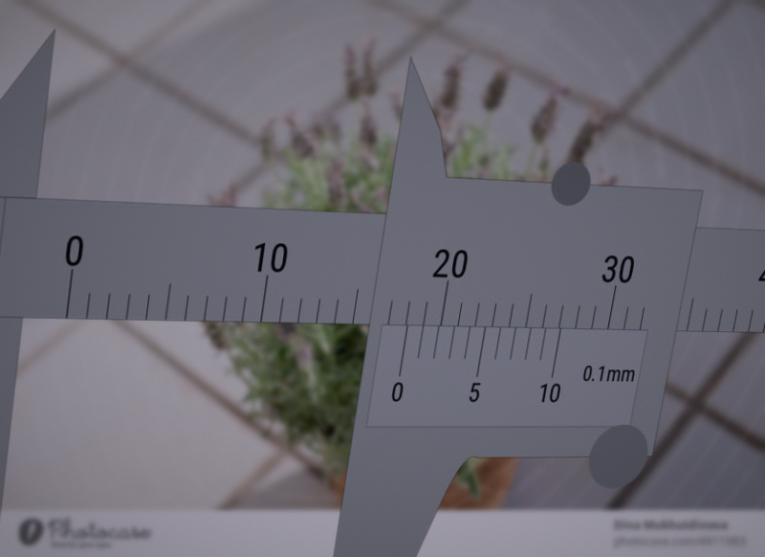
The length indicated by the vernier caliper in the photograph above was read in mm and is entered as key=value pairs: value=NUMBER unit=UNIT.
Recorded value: value=18.1 unit=mm
